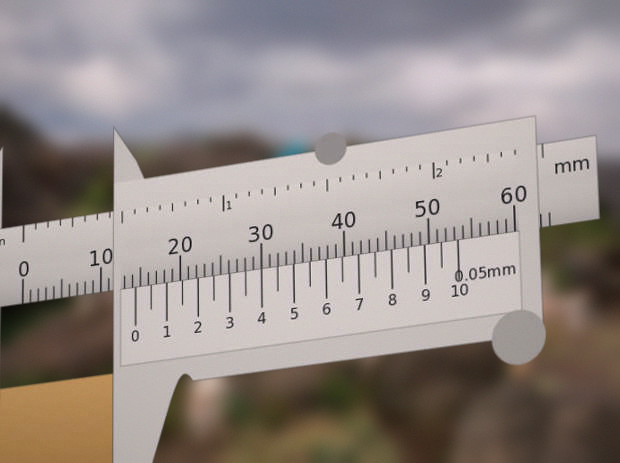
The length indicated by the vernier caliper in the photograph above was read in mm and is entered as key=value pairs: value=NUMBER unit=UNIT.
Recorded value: value=14.4 unit=mm
